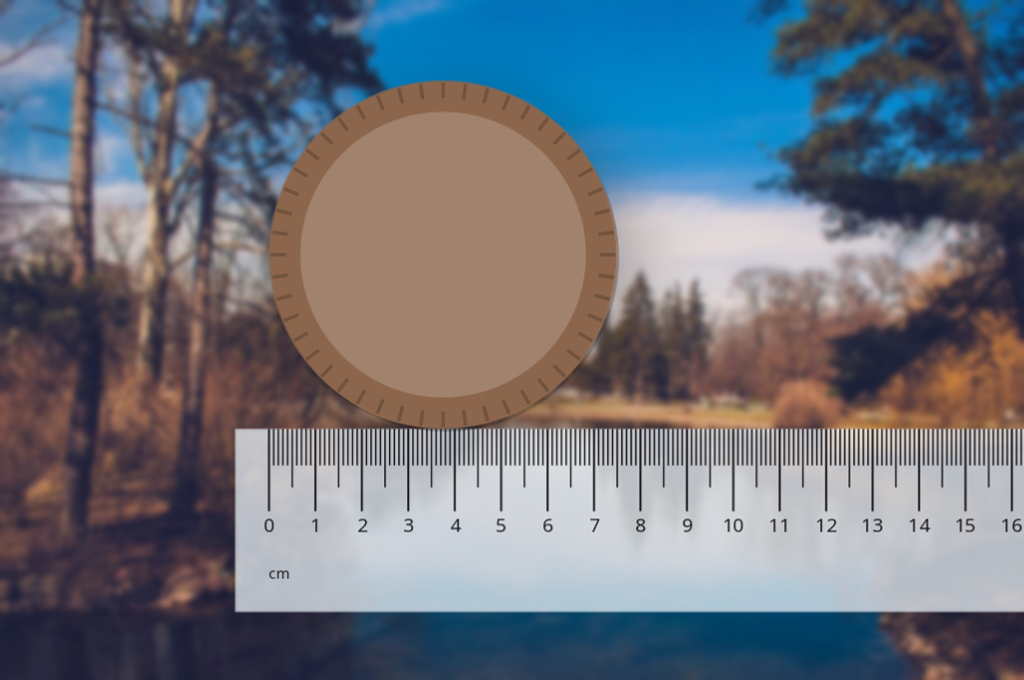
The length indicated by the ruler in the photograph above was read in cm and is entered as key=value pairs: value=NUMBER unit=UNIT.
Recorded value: value=7.5 unit=cm
